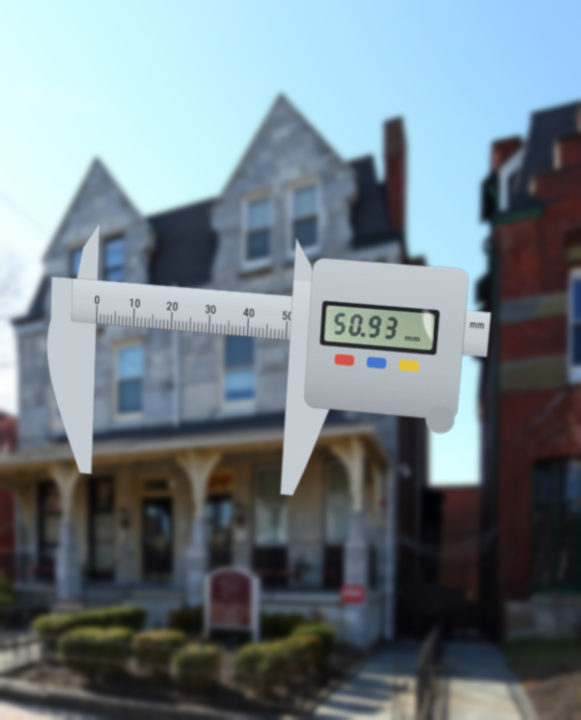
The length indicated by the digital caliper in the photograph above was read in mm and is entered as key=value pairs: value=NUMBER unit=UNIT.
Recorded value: value=50.93 unit=mm
